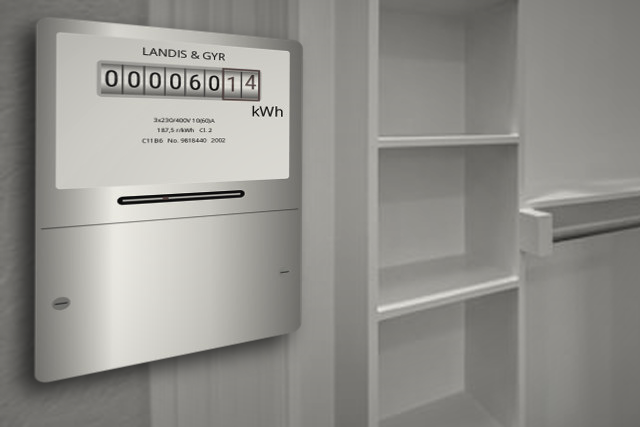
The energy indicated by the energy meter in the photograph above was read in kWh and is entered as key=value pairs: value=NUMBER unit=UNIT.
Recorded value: value=60.14 unit=kWh
